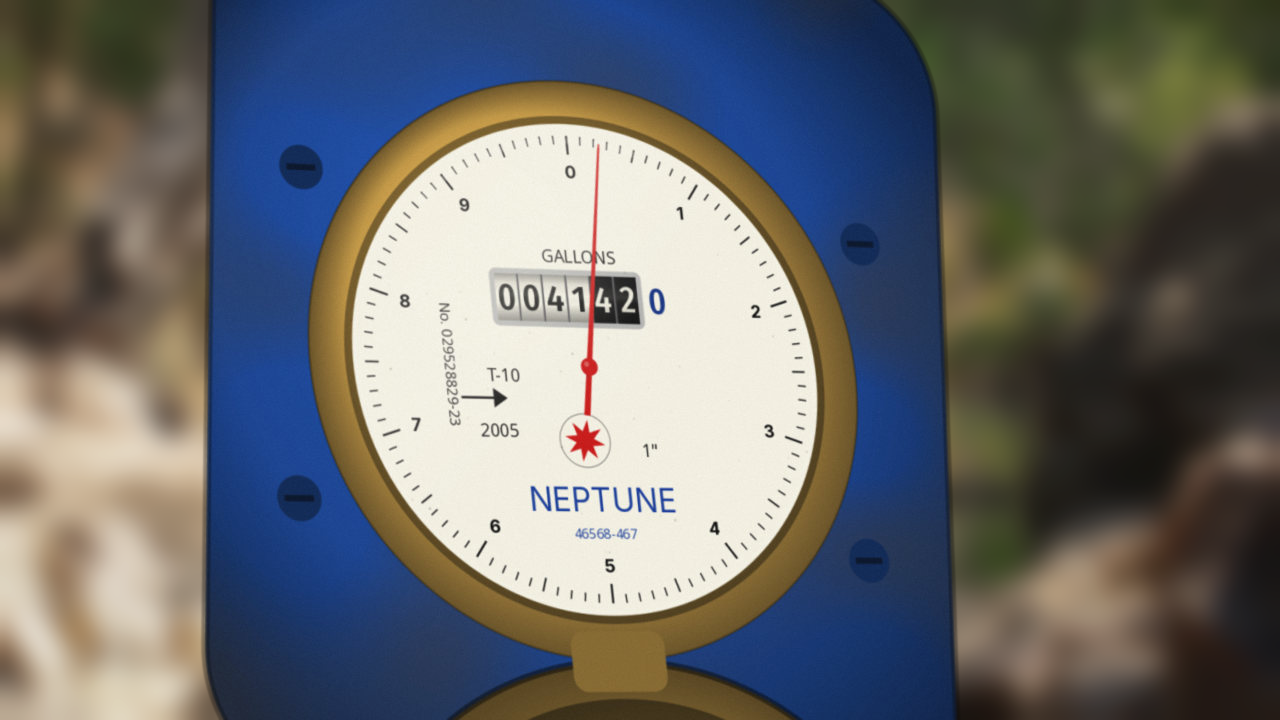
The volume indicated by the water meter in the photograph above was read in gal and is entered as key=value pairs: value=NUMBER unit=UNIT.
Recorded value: value=41420.2 unit=gal
